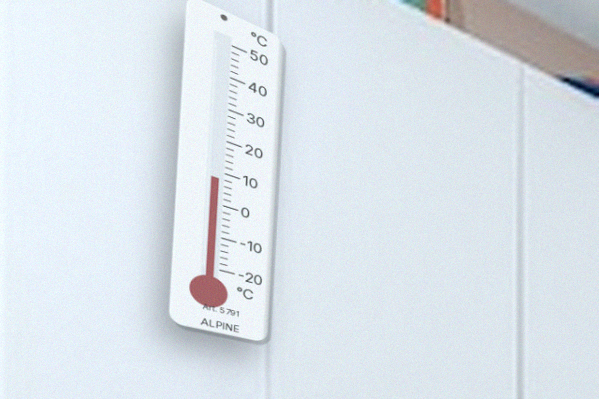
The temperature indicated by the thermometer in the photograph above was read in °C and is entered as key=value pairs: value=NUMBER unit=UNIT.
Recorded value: value=8 unit=°C
